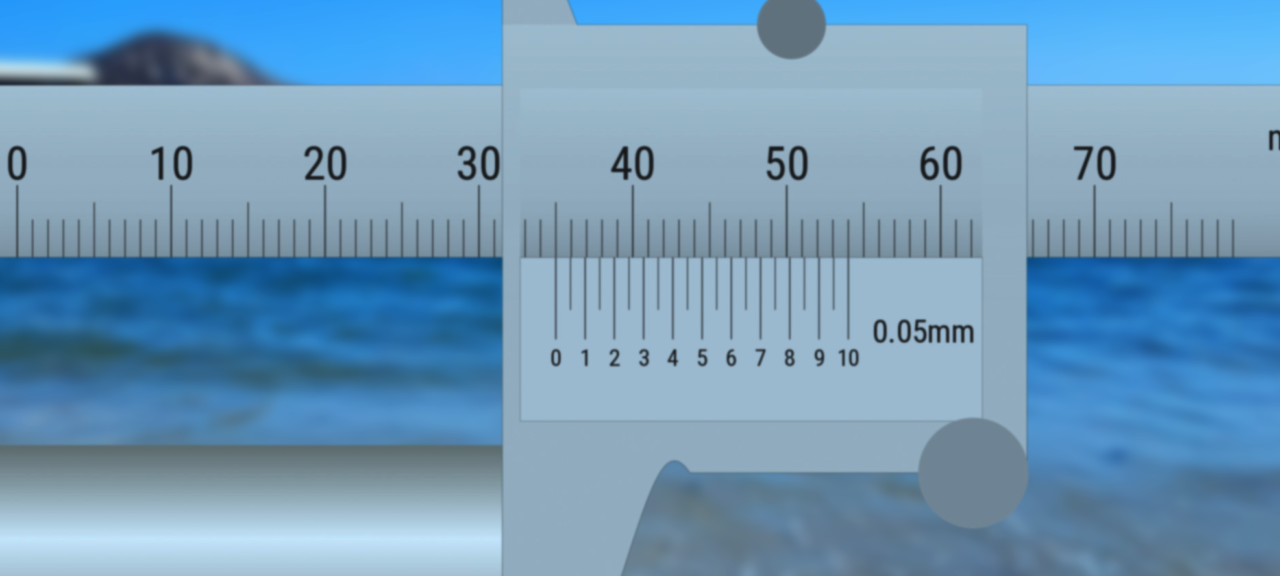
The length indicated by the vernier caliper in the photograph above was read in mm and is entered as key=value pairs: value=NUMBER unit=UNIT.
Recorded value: value=35.0 unit=mm
